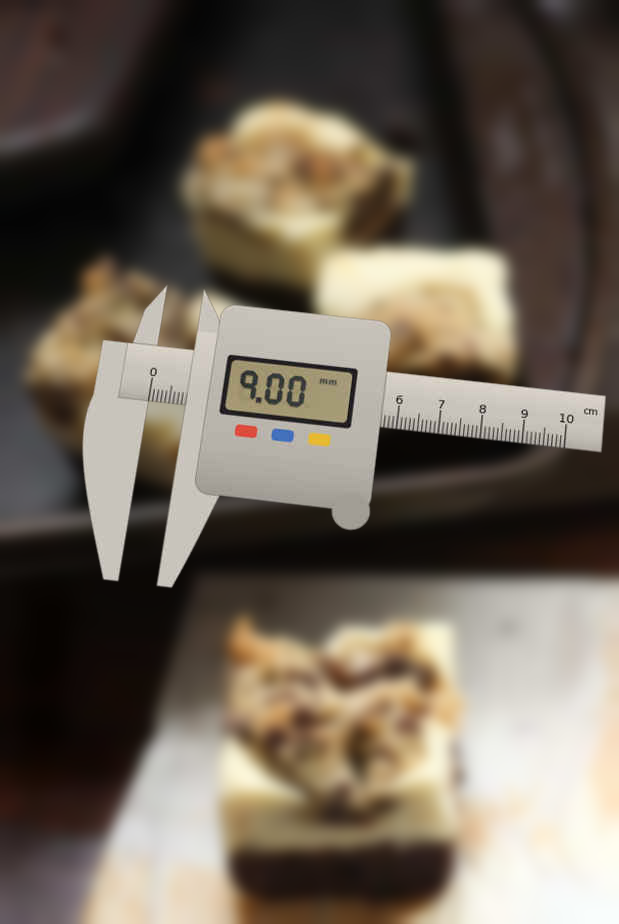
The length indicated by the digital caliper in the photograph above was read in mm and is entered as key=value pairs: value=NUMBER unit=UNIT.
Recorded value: value=9.00 unit=mm
